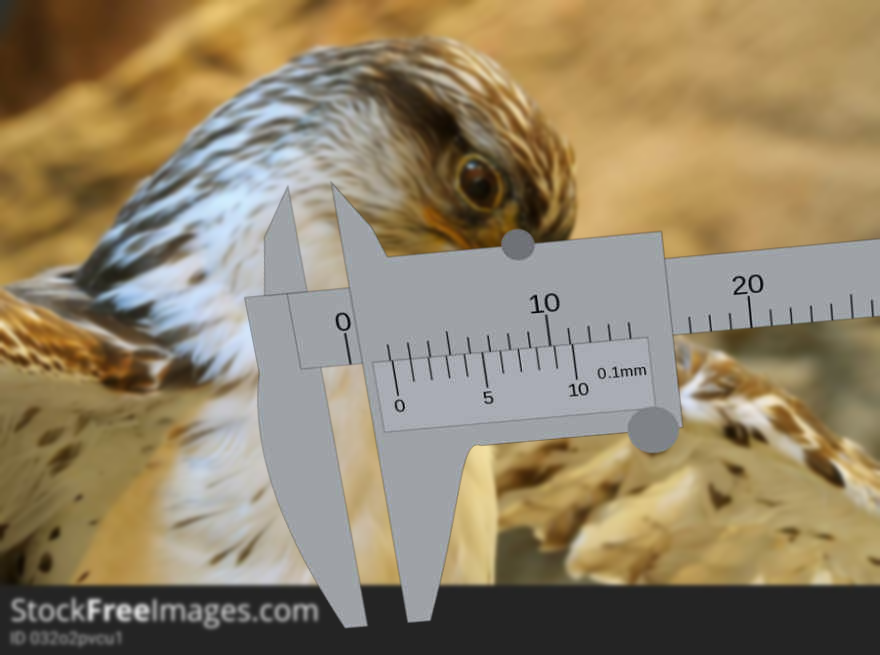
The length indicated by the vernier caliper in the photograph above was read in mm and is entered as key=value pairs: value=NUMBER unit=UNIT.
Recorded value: value=2.1 unit=mm
